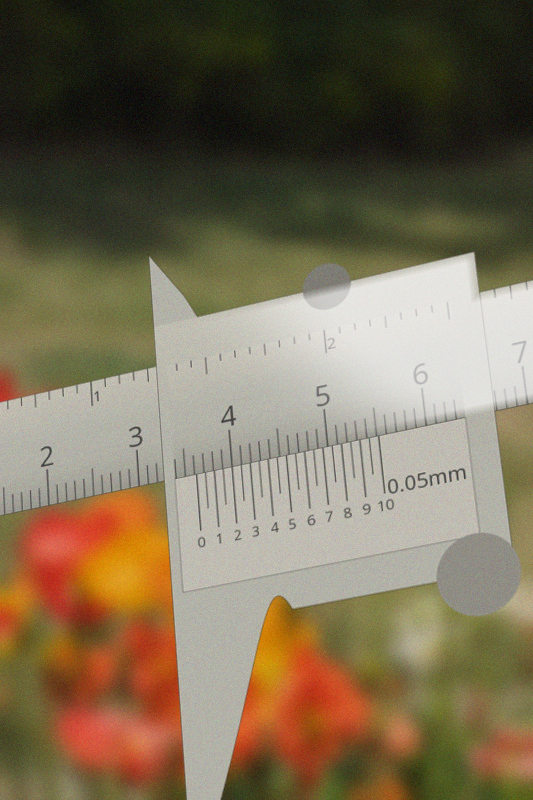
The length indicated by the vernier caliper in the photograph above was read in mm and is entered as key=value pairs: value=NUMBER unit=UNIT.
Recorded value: value=36.2 unit=mm
